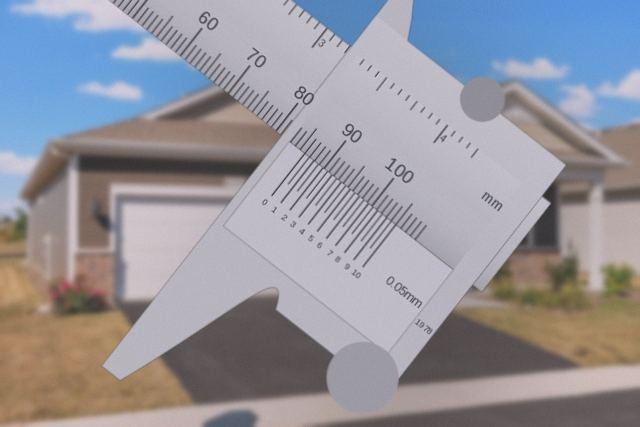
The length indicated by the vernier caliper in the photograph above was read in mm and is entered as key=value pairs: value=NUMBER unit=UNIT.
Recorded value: value=86.0 unit=mm
